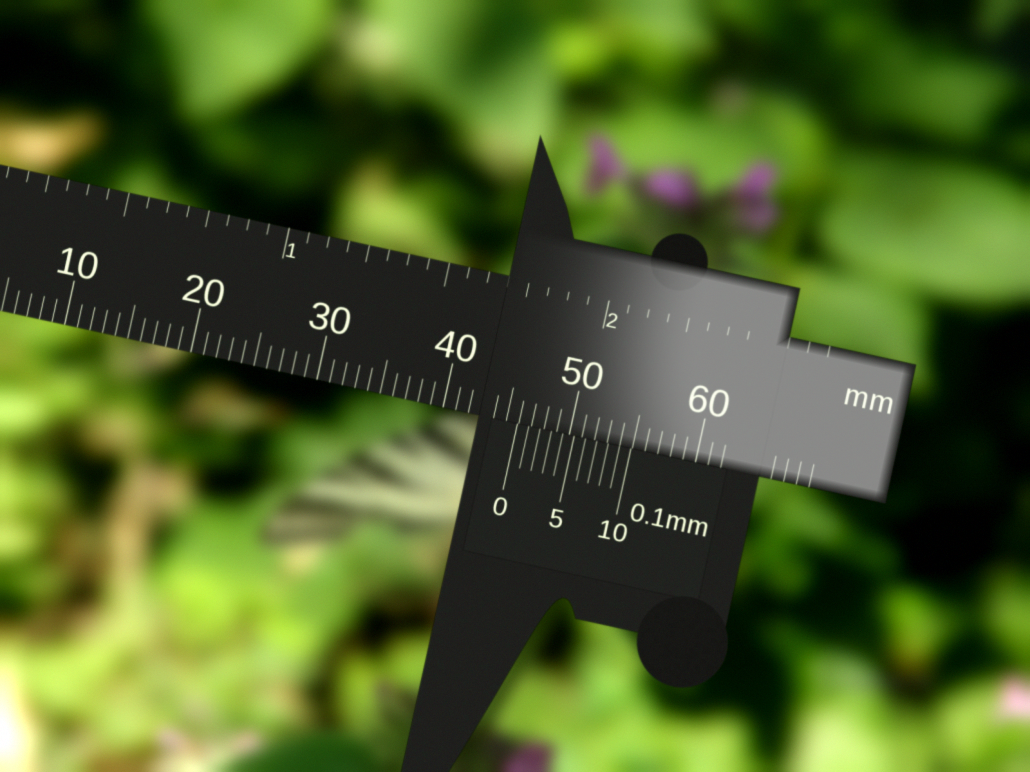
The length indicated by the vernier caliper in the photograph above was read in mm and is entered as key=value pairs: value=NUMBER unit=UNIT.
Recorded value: value=45.9 unit=mm
